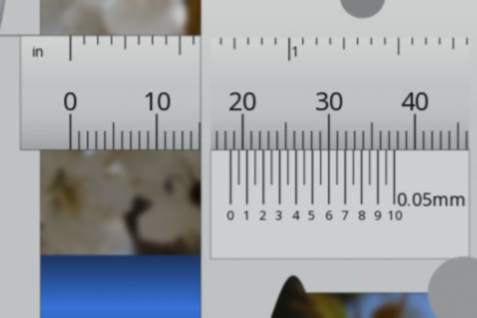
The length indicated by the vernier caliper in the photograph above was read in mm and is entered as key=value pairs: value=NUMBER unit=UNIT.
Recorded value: value=18.6 unit=mm
